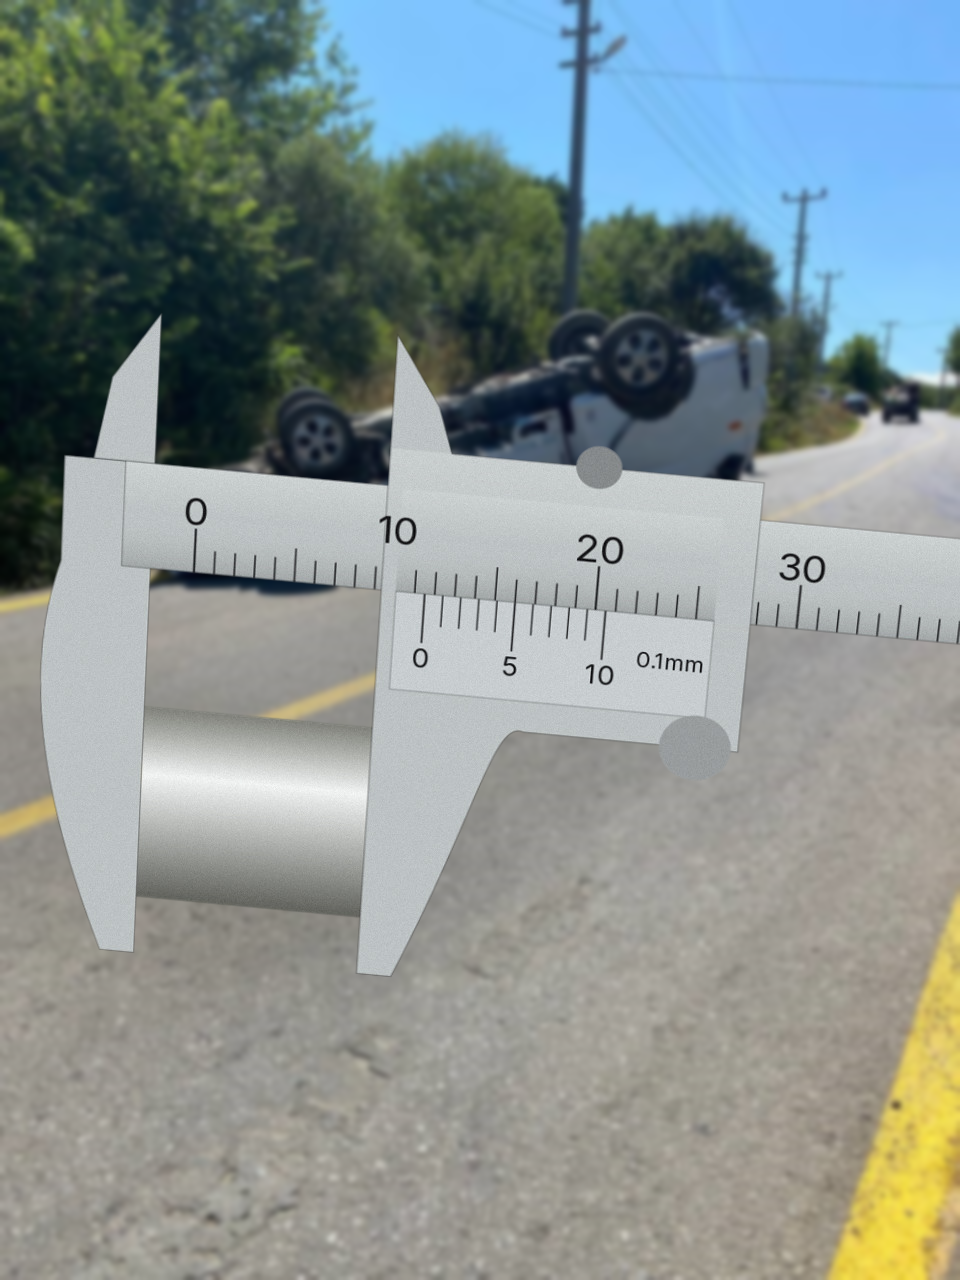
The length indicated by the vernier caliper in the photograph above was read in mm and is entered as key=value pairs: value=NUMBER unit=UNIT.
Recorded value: value=11.5 unit=mm
